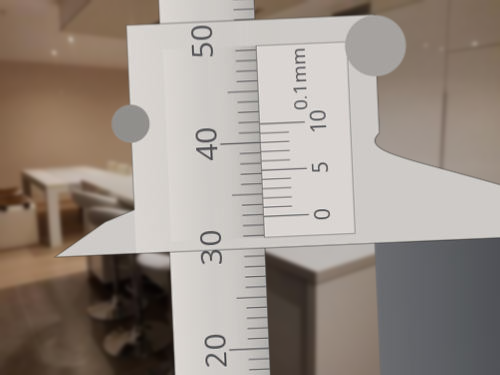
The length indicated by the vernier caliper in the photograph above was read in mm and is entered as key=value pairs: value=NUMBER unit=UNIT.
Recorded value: value=32.8 unit=mm
